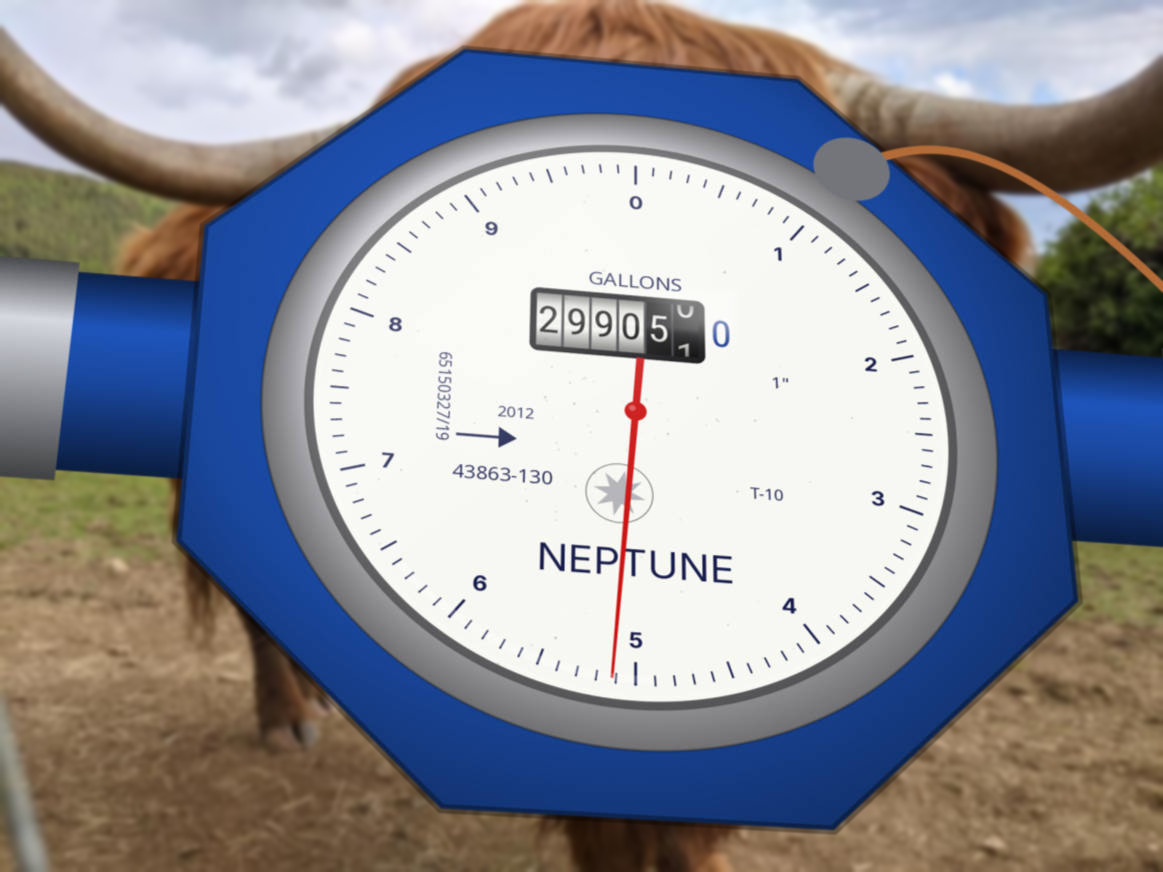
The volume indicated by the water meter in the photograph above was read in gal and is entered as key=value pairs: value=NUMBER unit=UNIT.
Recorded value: value=2990505.1 unit=gal
